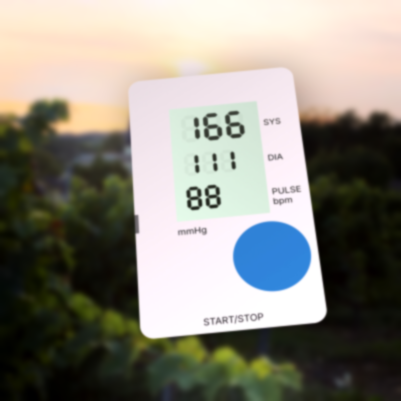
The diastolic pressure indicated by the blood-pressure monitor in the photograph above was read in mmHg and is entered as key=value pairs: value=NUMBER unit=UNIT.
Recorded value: value=111 unit=mmHg
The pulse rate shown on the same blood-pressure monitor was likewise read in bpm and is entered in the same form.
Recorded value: value=88 unit=bpm
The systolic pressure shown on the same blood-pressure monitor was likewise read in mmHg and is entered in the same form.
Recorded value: value=166 unit=mmHg
